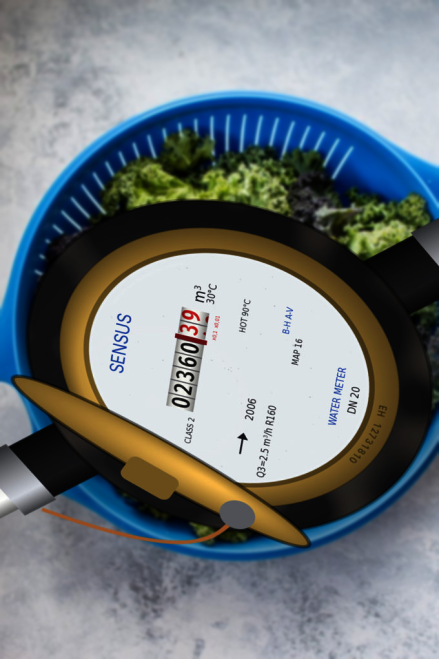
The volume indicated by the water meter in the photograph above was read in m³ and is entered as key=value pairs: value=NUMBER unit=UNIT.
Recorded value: value=2360.39 unit=m³
